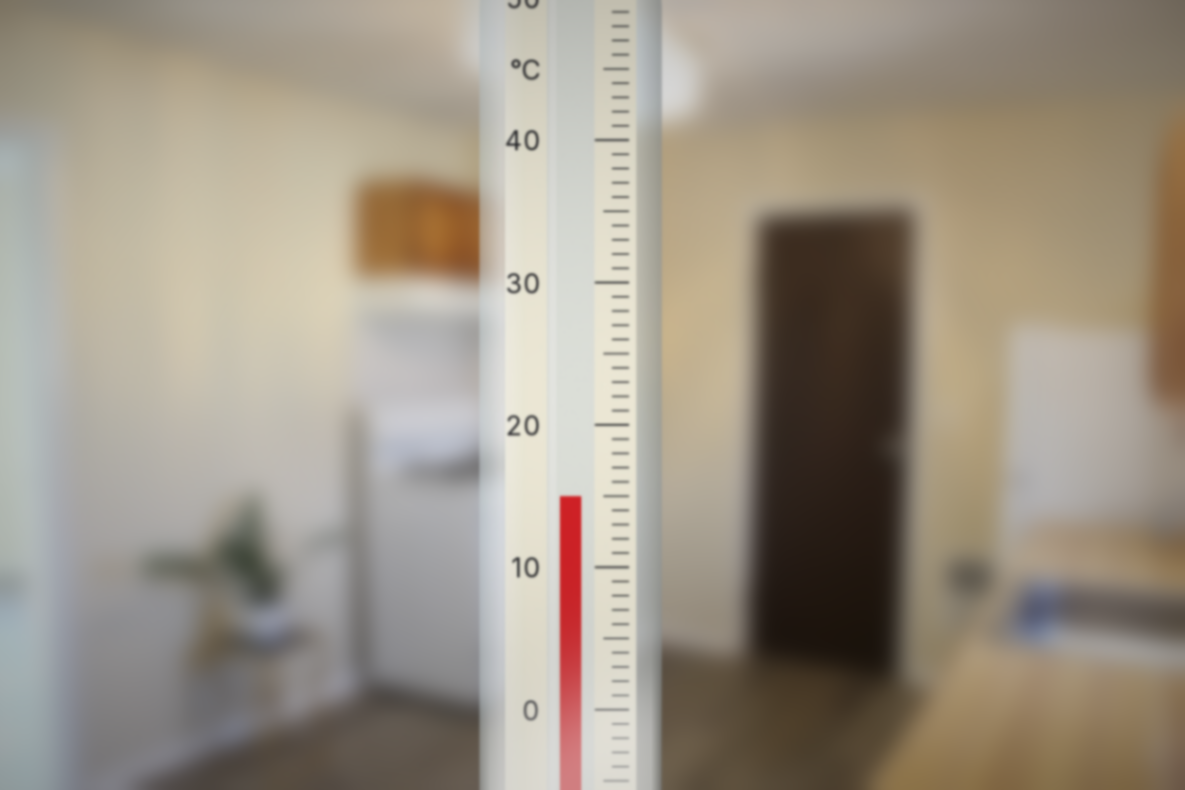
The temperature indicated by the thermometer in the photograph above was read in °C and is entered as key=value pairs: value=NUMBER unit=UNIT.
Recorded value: value=15 unit=°C
